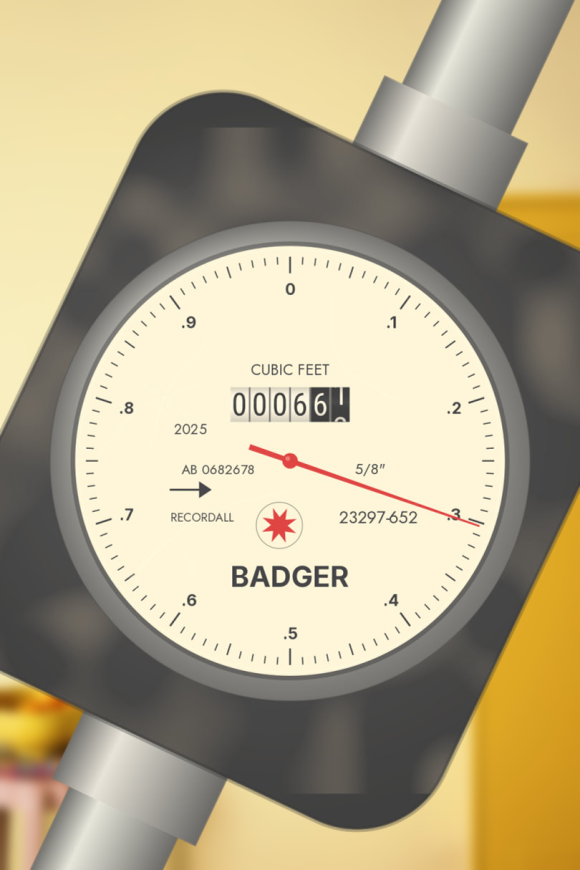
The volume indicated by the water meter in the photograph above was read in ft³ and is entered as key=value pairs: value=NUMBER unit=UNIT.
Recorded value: value=661.30 unit=ft³
